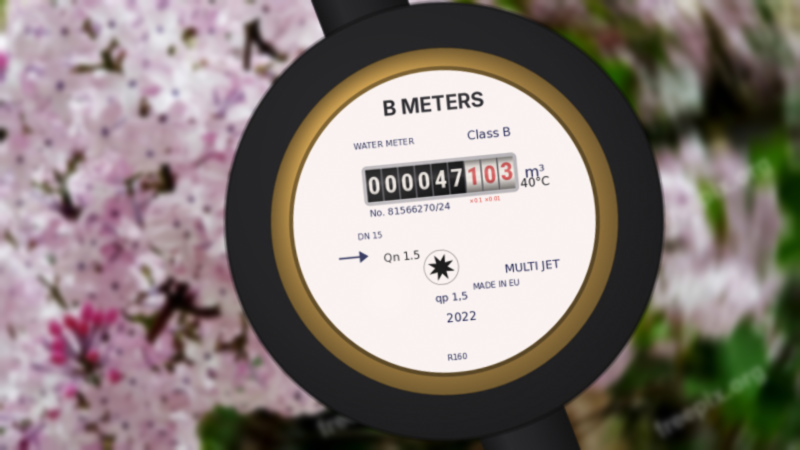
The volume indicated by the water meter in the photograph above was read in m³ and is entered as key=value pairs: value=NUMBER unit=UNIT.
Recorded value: value=47.103 unit=m³
